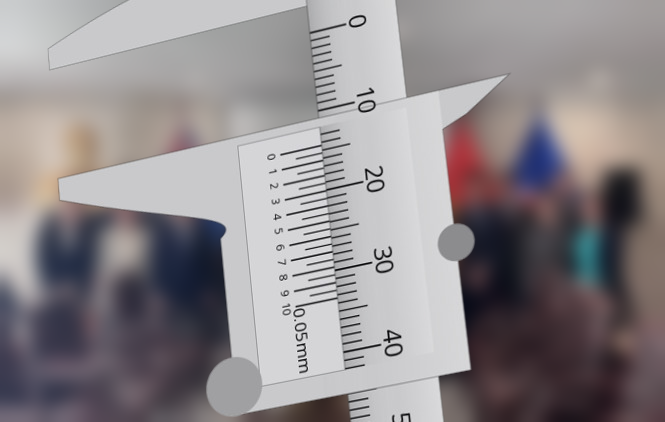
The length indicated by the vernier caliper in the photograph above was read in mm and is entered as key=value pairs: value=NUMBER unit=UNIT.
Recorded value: value=14.4 unit=mm
